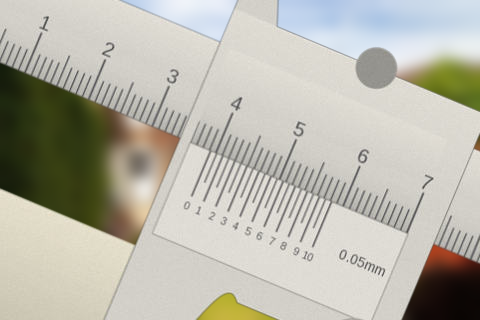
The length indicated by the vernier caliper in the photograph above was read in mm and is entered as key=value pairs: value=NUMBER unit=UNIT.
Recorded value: value=39.2 unit=mm
